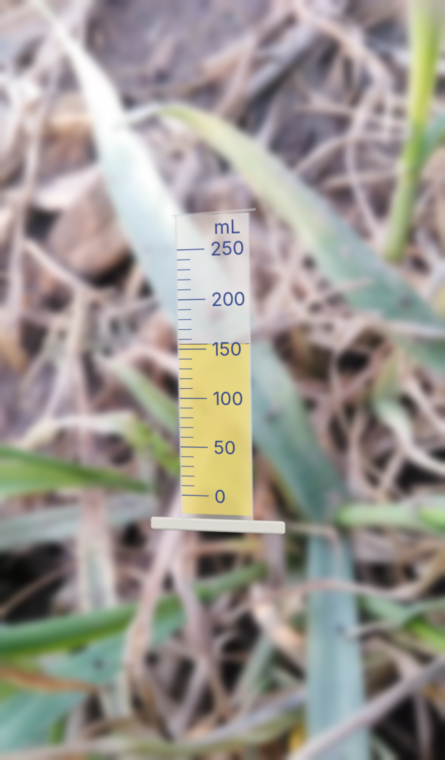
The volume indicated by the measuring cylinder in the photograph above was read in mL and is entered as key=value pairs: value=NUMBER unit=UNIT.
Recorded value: value=155 unit=mL
